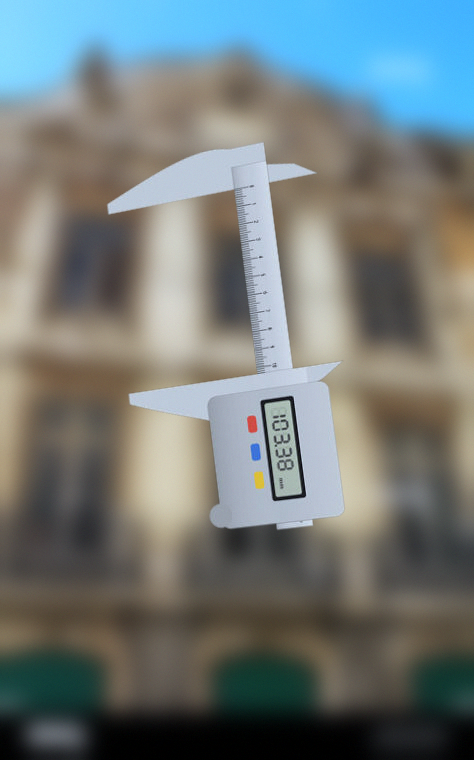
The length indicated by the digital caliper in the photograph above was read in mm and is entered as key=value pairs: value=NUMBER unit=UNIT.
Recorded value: value=103.38 unit=mm
